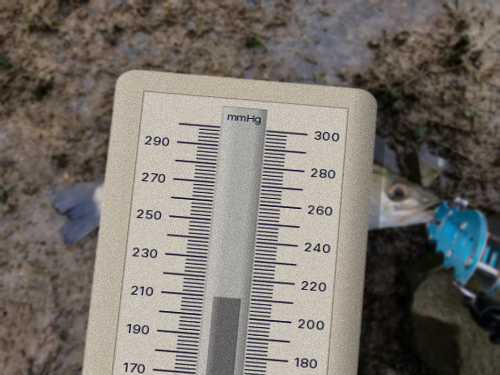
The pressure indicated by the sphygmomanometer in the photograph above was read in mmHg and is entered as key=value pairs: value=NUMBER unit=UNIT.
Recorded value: value=210 unit=mmHg
